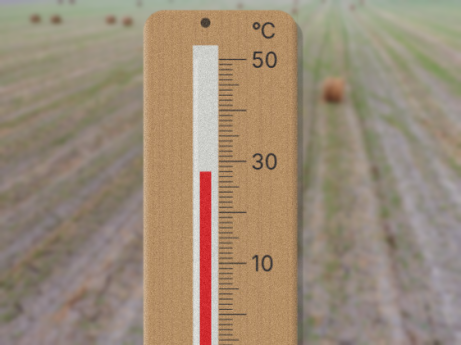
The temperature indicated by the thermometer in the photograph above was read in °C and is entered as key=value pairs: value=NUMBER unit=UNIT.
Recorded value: value=28 unit=°C
